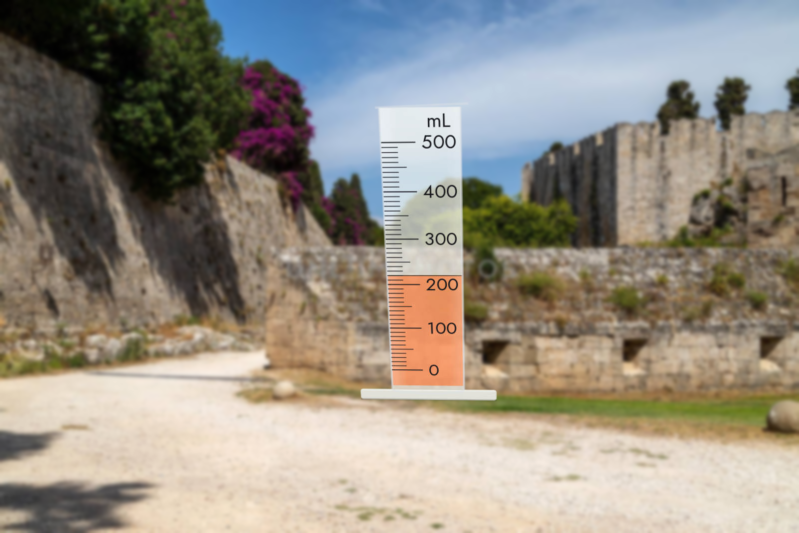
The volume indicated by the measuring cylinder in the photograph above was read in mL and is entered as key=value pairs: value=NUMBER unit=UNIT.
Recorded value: value=220 unit=mL
